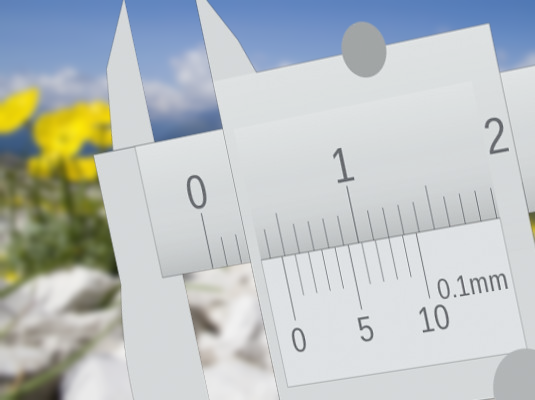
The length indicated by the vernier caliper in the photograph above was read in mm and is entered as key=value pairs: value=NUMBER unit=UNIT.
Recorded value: value=4.8 unit=mm
